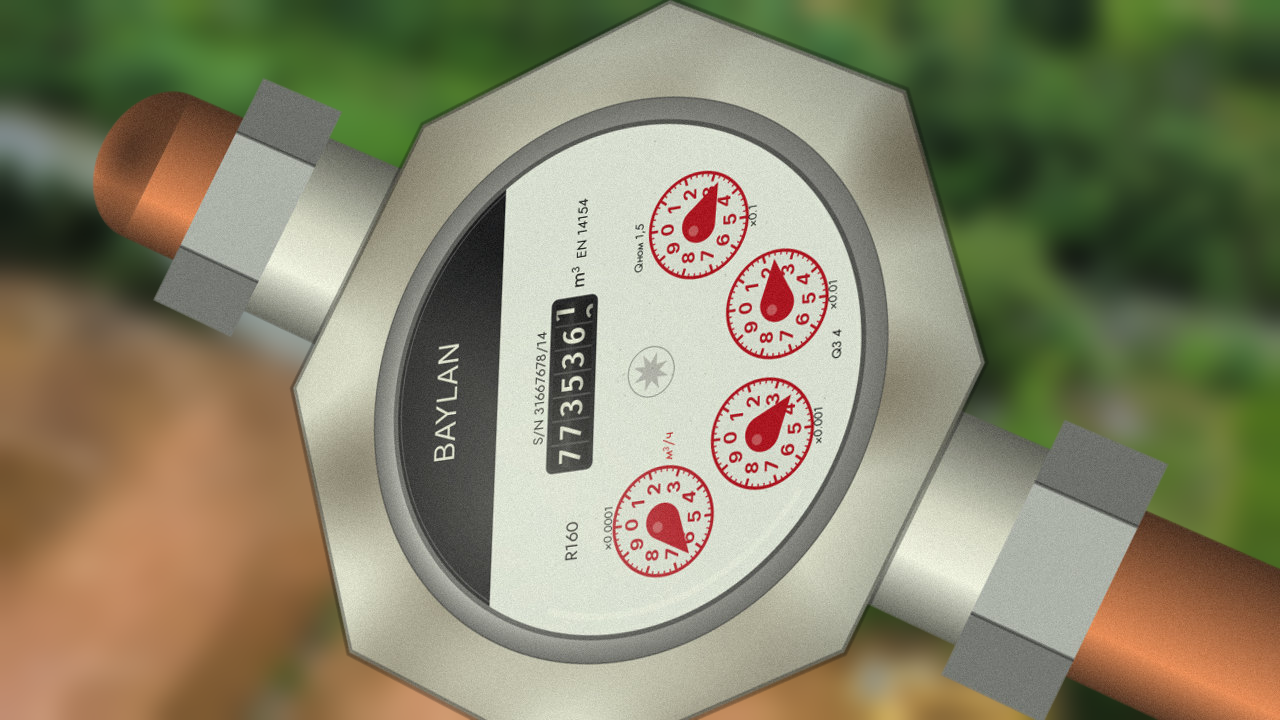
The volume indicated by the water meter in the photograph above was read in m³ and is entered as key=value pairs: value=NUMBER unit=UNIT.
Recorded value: value=7735361.3236 unit=m³
